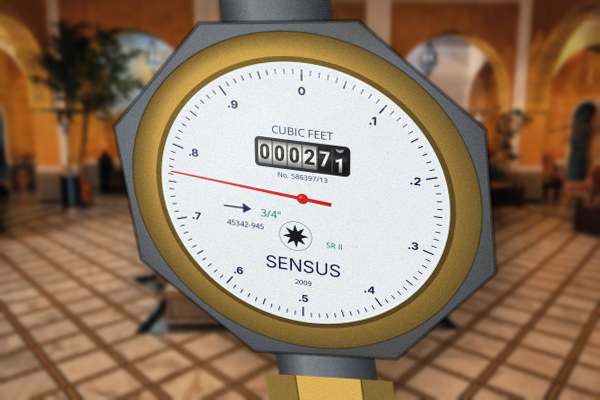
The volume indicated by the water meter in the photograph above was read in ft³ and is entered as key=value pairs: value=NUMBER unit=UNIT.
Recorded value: value=270.76 unit=ft³
